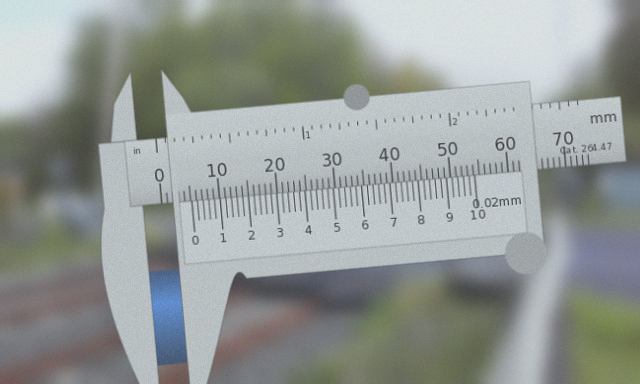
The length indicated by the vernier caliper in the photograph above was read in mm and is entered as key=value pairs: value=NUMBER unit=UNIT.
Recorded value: value=5.2 unit=mm
